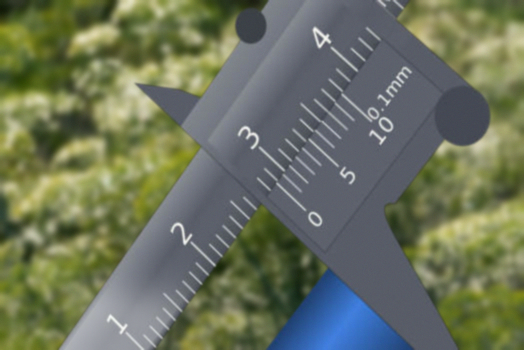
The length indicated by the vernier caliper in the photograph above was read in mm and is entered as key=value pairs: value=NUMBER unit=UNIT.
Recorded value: value=28.8 unit=mm
